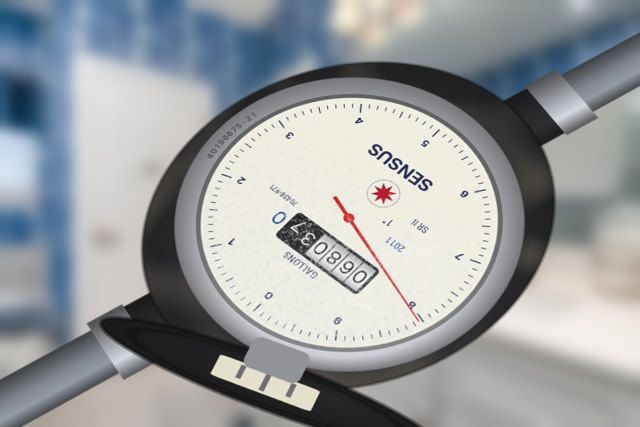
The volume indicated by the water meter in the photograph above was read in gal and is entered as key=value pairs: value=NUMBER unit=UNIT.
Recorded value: value=680368.0 unit=gal
